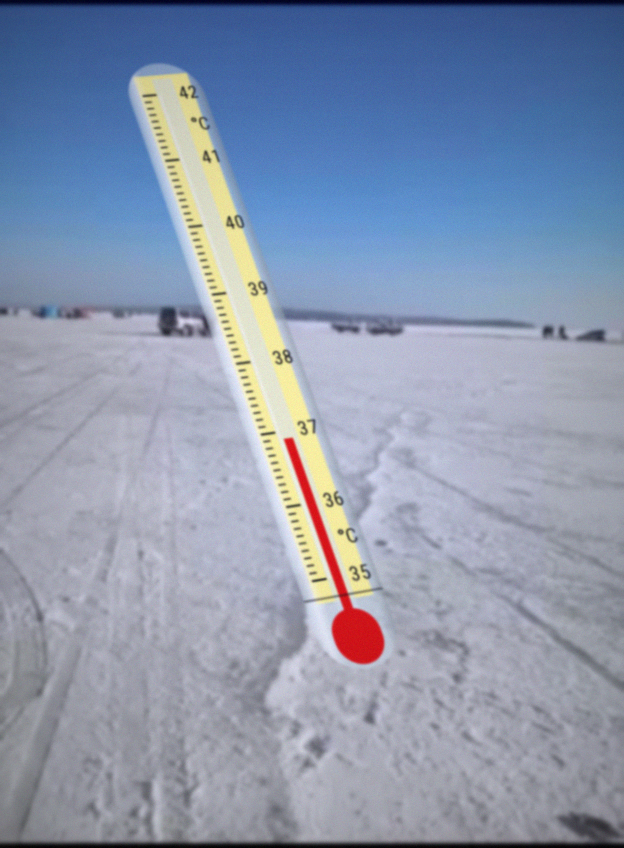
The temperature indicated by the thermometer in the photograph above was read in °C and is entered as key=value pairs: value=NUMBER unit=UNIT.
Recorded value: value=36.9 unit=°C
